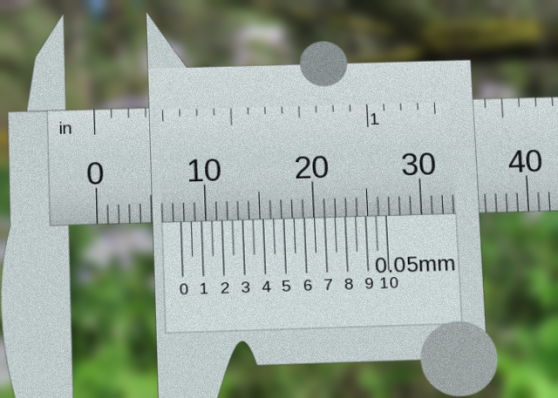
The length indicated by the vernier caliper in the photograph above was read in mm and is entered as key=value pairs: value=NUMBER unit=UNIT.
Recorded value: value=7.7 unit=mm
